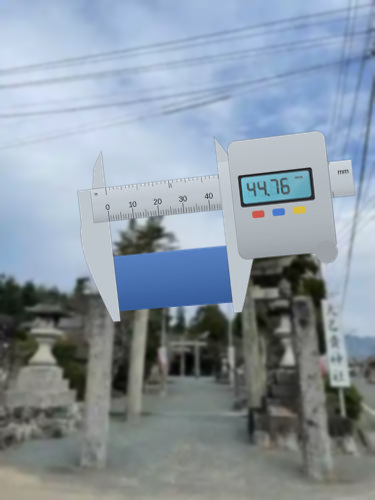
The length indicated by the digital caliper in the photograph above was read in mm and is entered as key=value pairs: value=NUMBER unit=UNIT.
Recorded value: value=44.76 unit=mm
